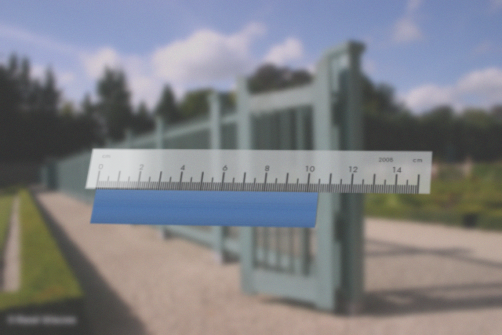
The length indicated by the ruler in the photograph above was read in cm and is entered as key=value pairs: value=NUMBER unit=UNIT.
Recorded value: value=10.5 unit=cm
